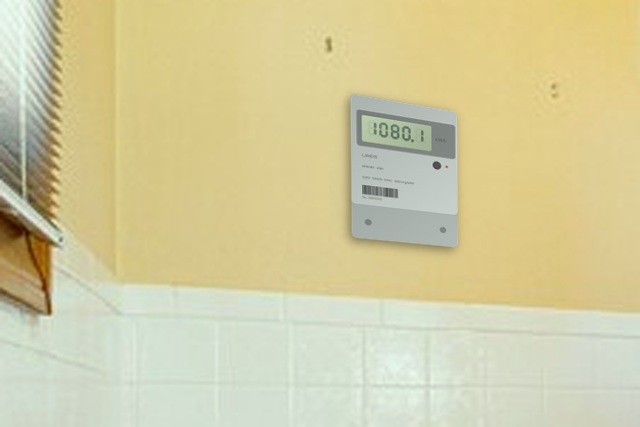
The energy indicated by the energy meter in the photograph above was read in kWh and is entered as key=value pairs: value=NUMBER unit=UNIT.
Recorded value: value=1080.1 unit=kWh
